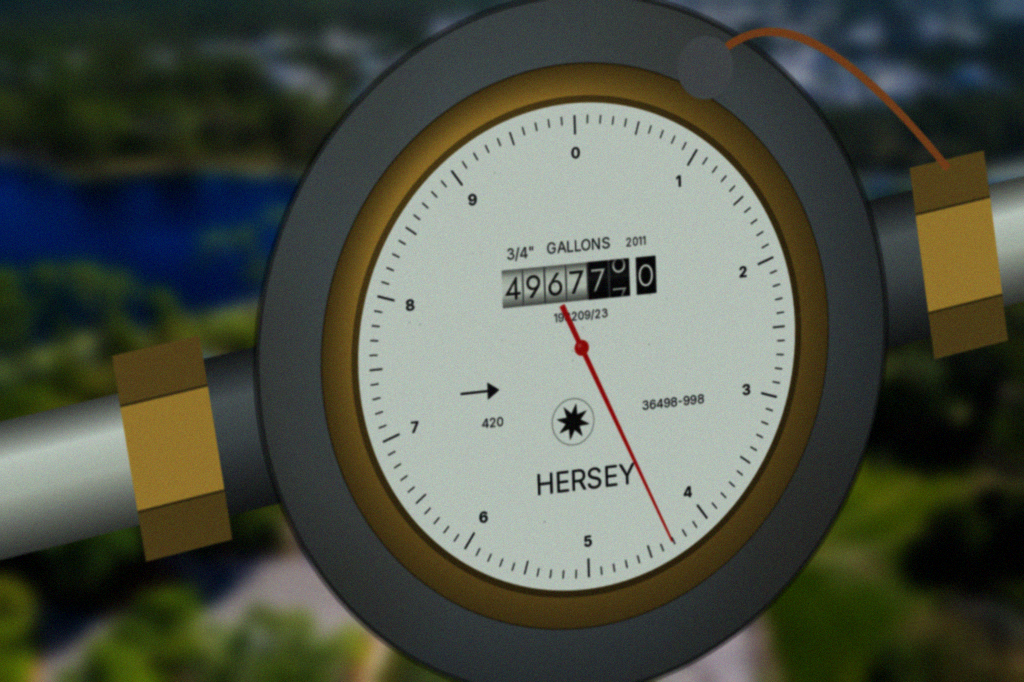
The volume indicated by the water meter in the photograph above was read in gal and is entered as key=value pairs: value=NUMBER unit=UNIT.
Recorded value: value=4967764.3 unit=gal
